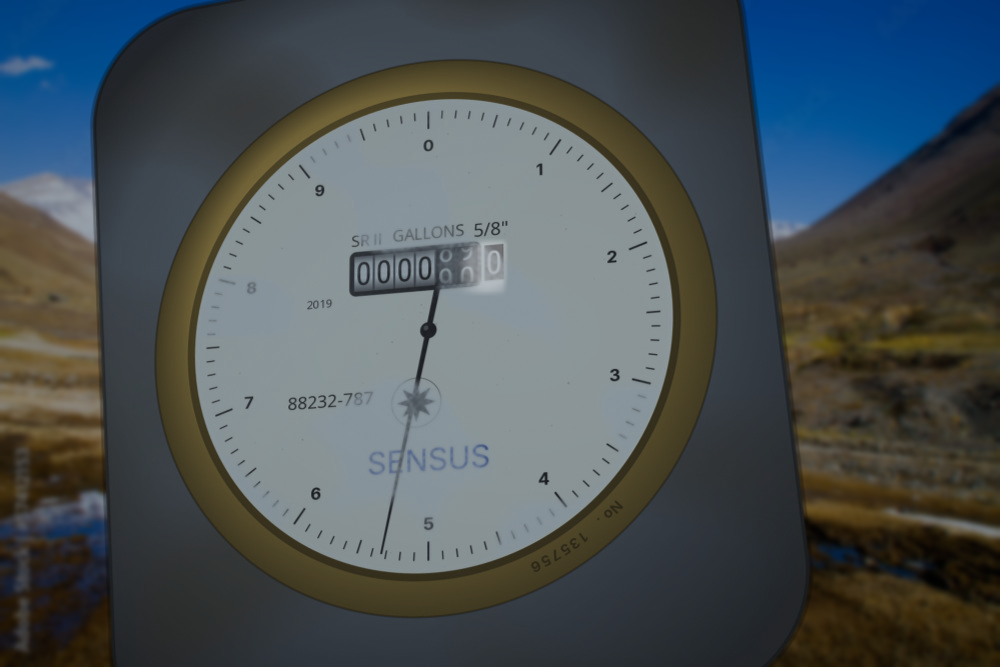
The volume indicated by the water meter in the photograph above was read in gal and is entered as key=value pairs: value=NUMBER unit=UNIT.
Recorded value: value=895.3 unit=gal
